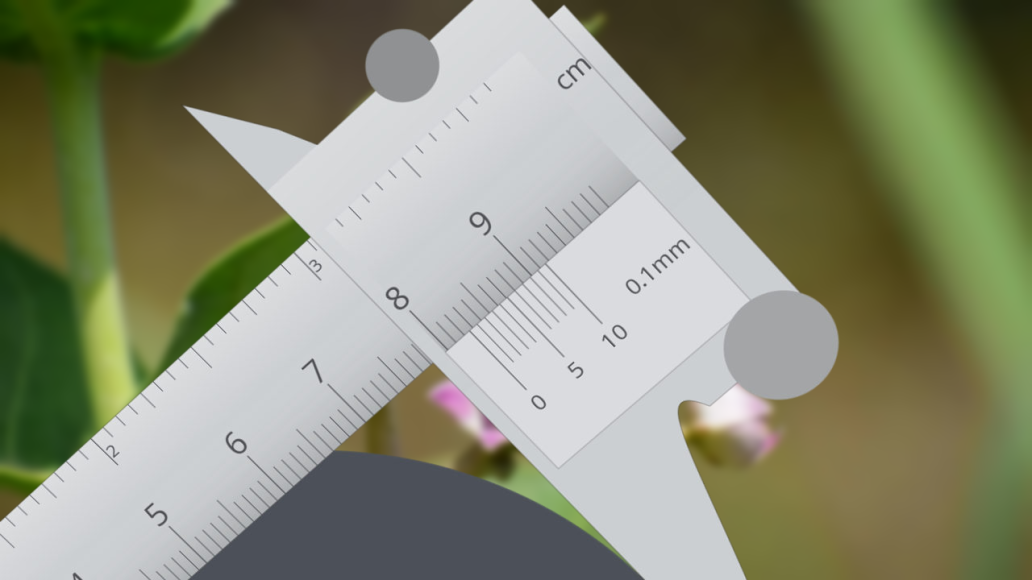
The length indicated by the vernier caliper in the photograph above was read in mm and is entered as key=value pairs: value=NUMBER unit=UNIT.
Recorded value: value=82.6 unit=mm
